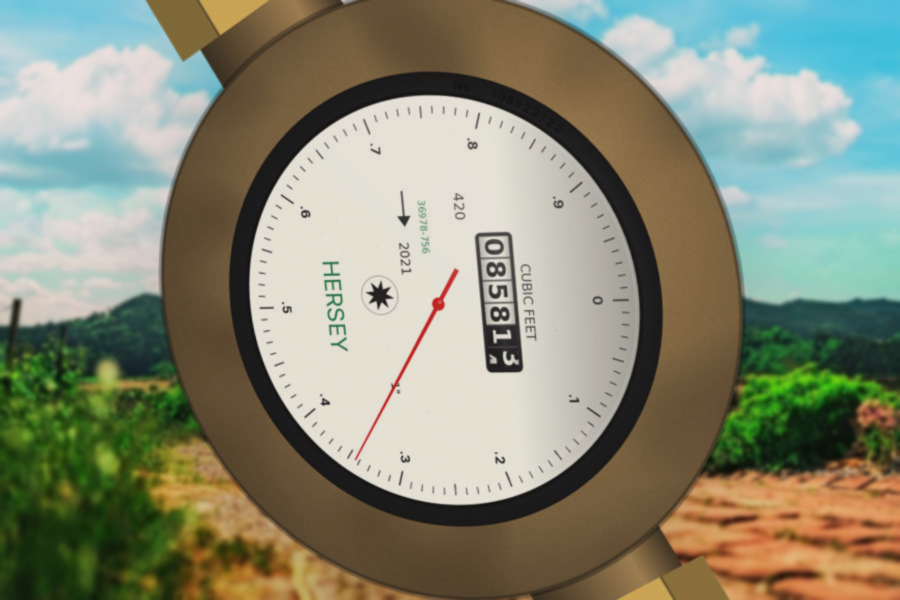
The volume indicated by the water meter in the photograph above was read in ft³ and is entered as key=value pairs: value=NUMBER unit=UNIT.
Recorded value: value=85813.34 unit=ft³
